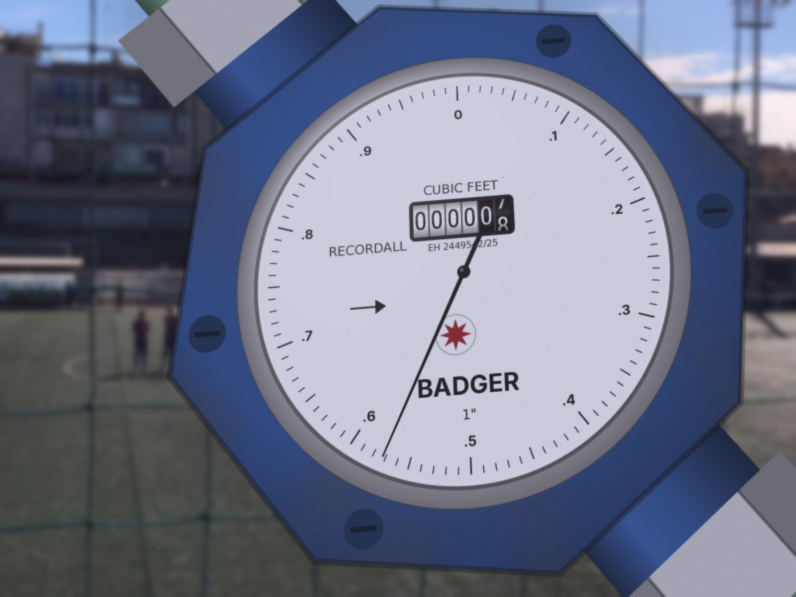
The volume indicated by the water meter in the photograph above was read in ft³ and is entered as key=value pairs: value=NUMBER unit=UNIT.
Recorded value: value=7.57 unit=ft³
